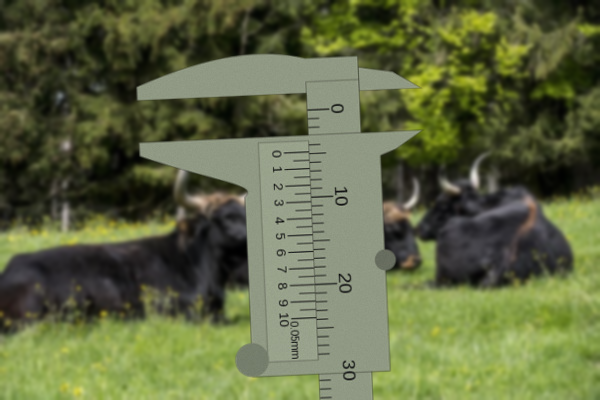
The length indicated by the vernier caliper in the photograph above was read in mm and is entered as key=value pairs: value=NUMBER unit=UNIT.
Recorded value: value=4.8 unit=mm
